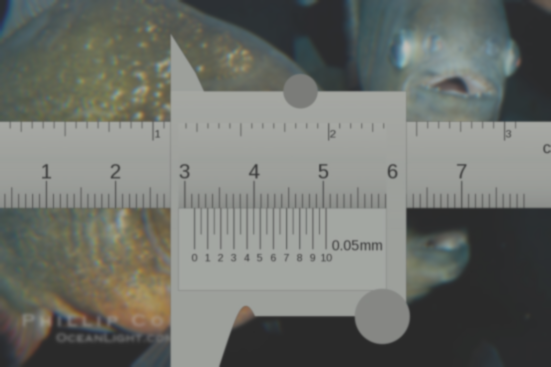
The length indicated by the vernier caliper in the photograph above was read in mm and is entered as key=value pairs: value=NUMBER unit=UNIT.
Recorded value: value=31.4 unit=mm
